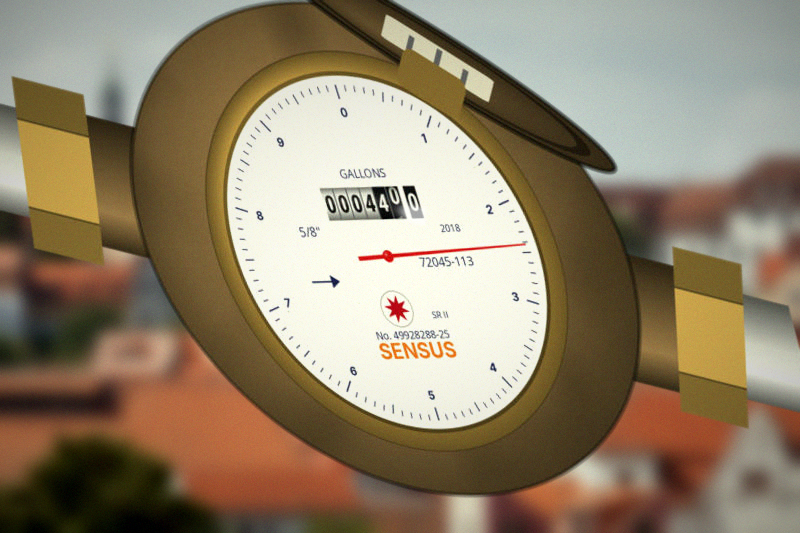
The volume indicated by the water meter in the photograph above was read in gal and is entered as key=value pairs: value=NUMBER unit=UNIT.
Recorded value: value=4402.4 unit=gal
